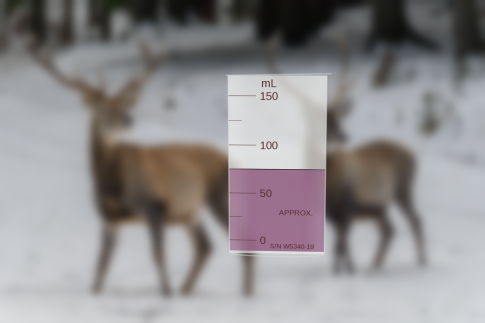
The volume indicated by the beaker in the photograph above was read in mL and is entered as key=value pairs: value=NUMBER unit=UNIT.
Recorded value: value=75 unit=mL
